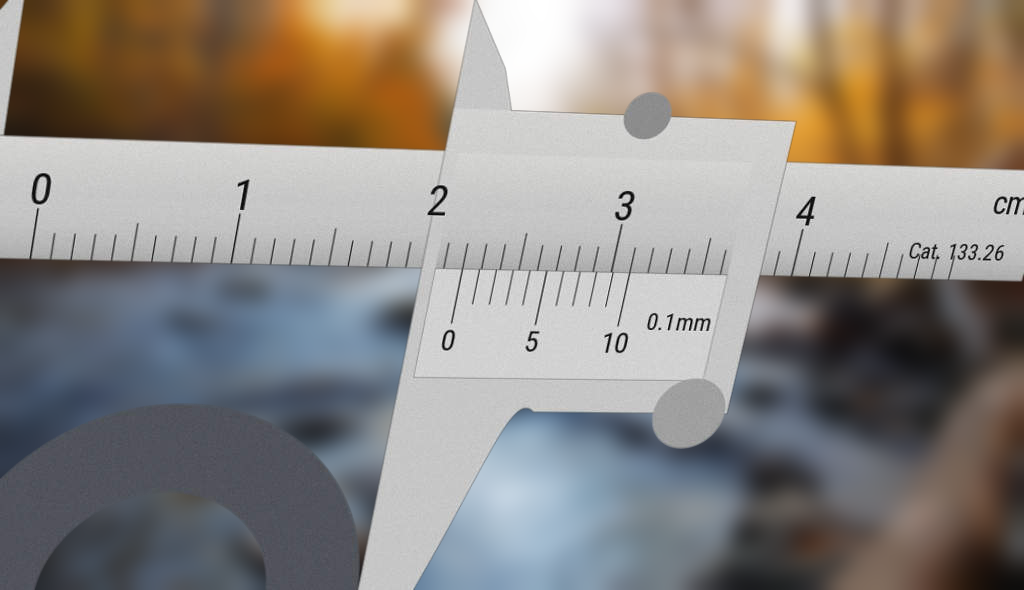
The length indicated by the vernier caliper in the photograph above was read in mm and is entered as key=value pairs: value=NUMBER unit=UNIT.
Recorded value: value=22.0 unit=mm
